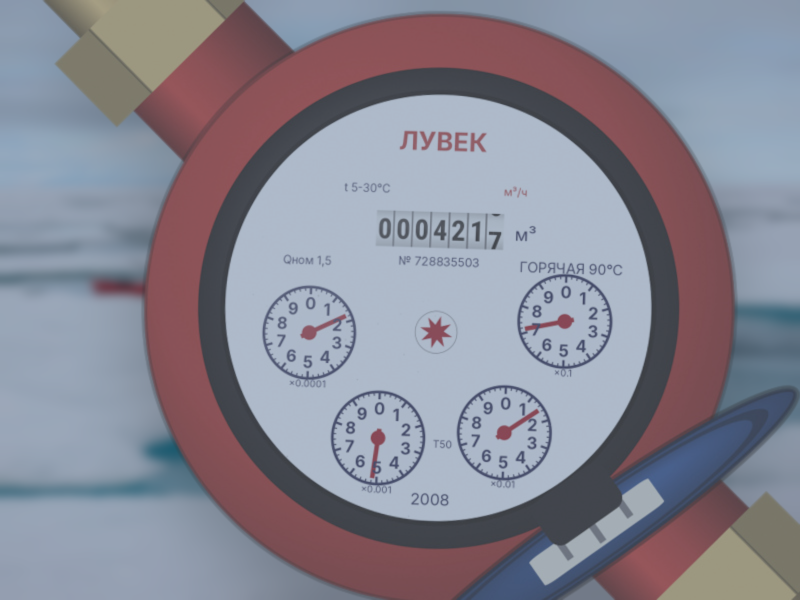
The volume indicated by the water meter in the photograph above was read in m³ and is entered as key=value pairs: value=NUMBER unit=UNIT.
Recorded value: value=4216.7151 unit=m³
